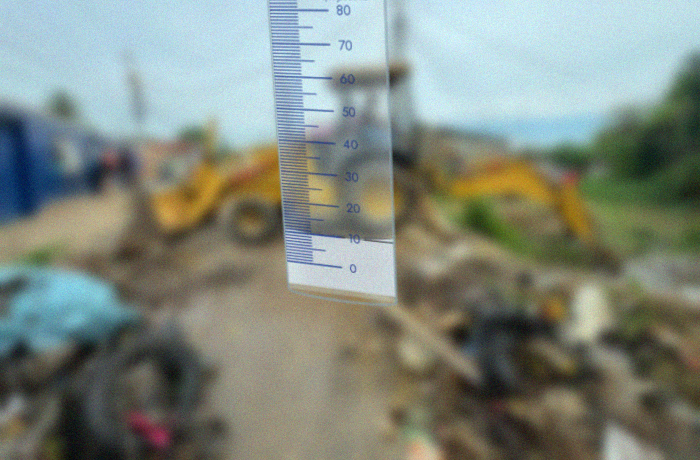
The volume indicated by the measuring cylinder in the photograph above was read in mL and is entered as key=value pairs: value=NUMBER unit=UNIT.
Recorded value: value=10 unit=mL
